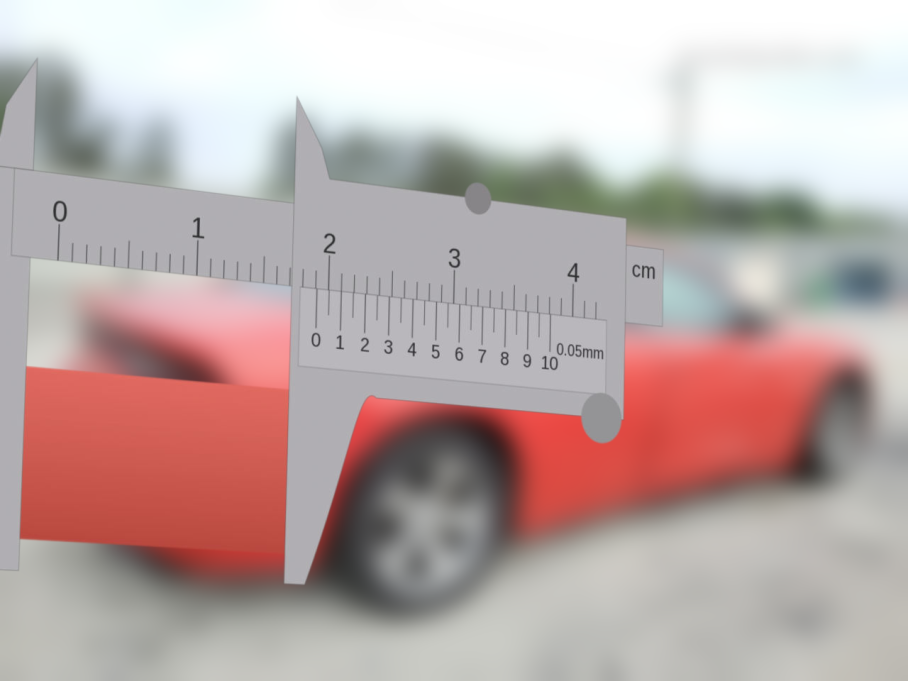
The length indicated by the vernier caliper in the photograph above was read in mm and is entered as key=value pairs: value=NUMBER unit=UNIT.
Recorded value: value=19.1 unit=mm
